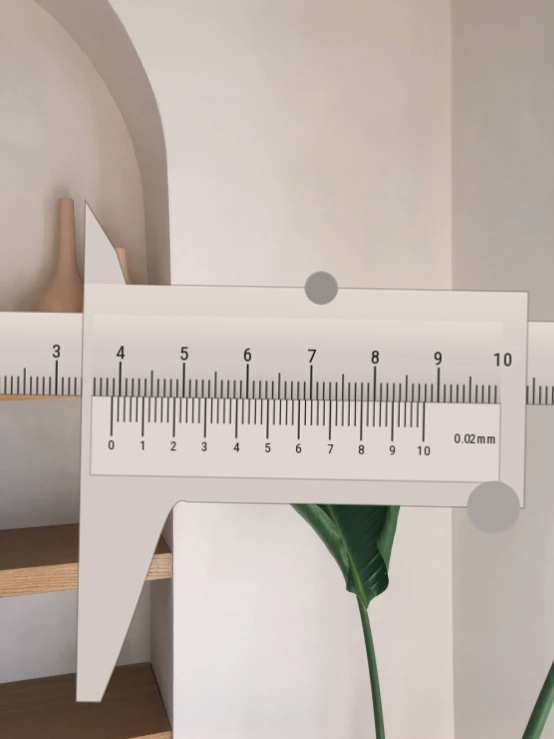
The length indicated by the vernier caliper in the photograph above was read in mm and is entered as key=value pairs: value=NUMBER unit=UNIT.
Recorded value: value=38.8 unit=mm
